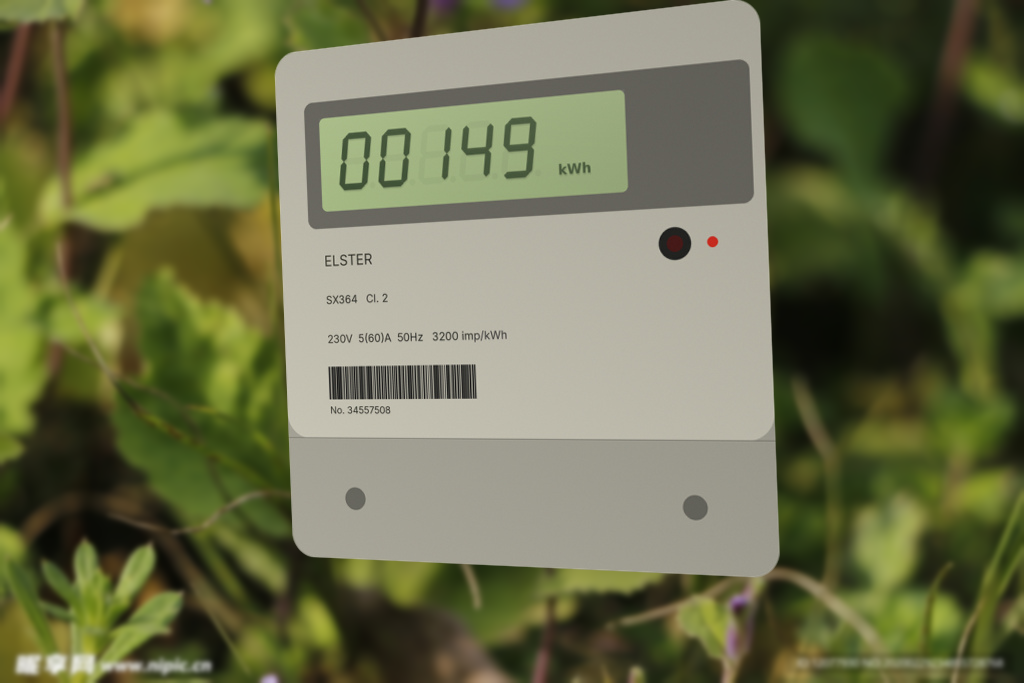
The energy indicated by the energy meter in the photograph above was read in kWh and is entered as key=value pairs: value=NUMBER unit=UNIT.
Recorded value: value=149 unit=kWh
